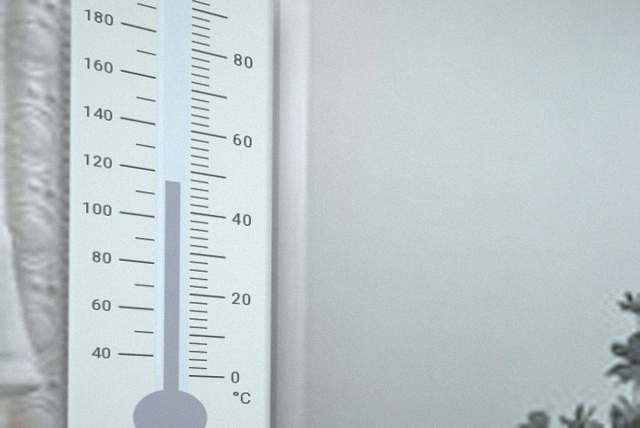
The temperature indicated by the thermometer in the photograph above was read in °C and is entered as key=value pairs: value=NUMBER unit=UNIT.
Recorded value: value=47 unit=°C
